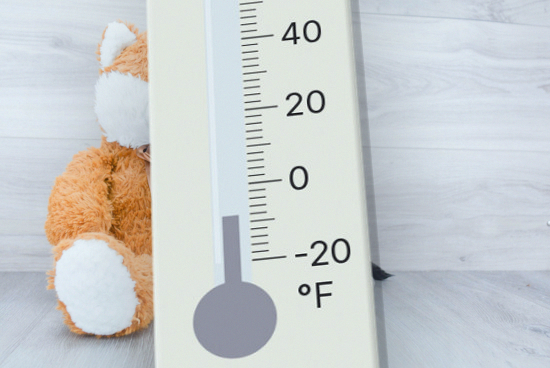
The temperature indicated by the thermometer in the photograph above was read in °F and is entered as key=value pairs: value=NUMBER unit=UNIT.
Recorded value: value=-8 unit=°F
